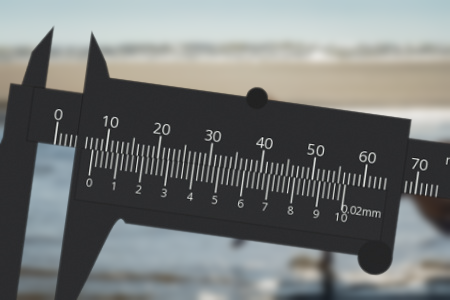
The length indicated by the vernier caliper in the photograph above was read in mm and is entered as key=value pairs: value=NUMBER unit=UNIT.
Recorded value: value=7.4 unit=mm
